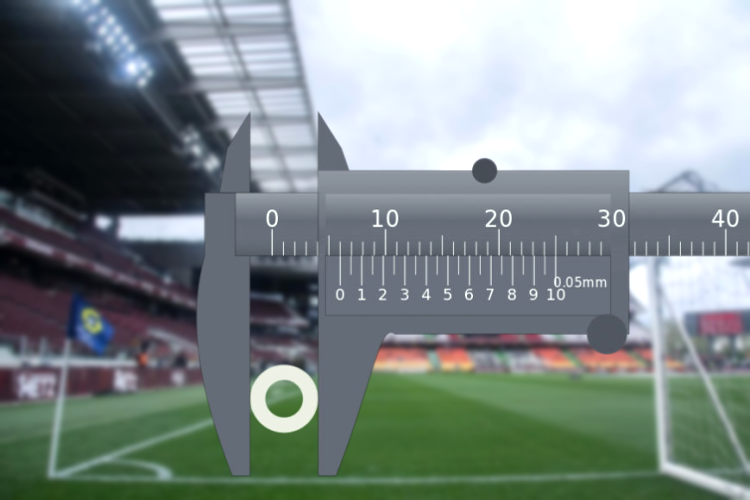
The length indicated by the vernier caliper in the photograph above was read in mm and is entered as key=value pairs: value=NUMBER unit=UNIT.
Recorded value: value=6.0 unit=mm
